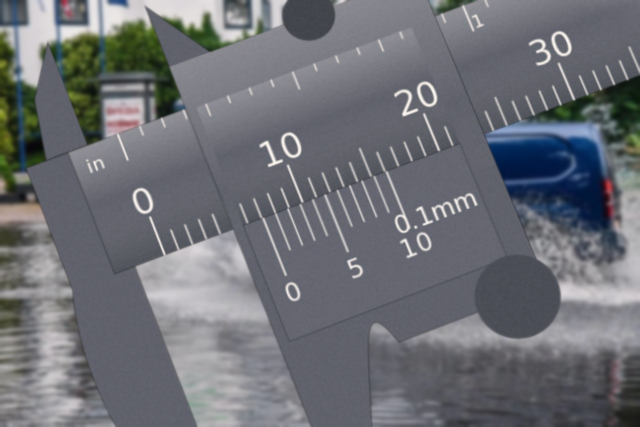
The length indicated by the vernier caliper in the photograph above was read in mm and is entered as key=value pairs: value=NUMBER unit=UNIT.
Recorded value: value=7.1 unit=mm
